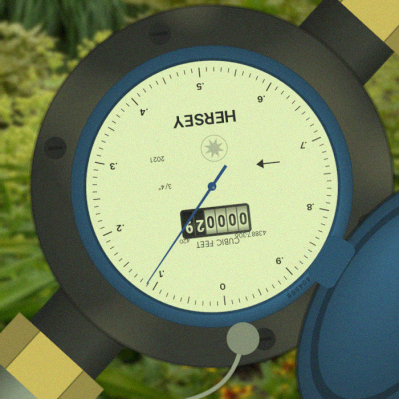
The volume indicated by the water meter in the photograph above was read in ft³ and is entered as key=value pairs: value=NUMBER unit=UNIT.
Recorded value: value=29.11 unit=ft³
